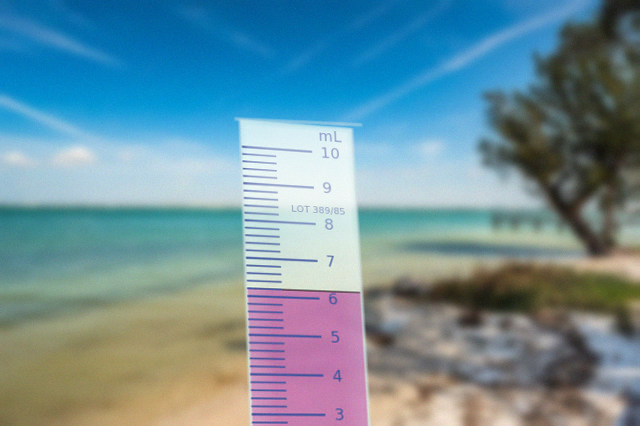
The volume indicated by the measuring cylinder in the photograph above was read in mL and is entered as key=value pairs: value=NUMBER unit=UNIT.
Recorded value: value=6.2 unit=mL
